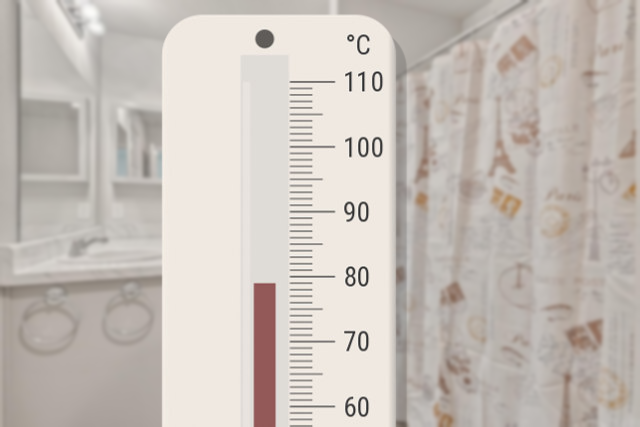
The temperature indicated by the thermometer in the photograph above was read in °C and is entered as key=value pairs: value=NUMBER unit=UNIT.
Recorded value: value=79 unit=°C
